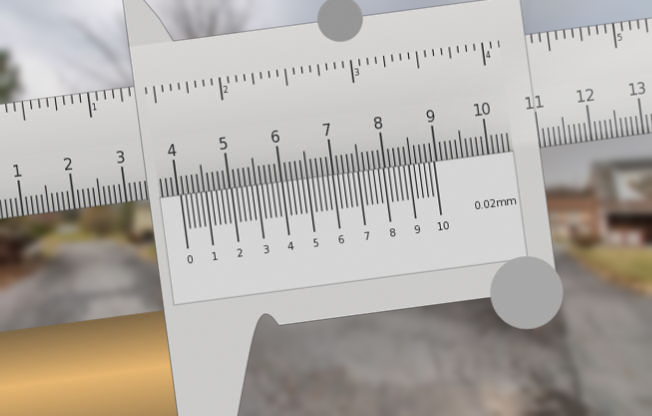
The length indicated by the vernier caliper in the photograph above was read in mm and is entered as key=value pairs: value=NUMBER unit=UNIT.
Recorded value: value=40.5 unit=mm
